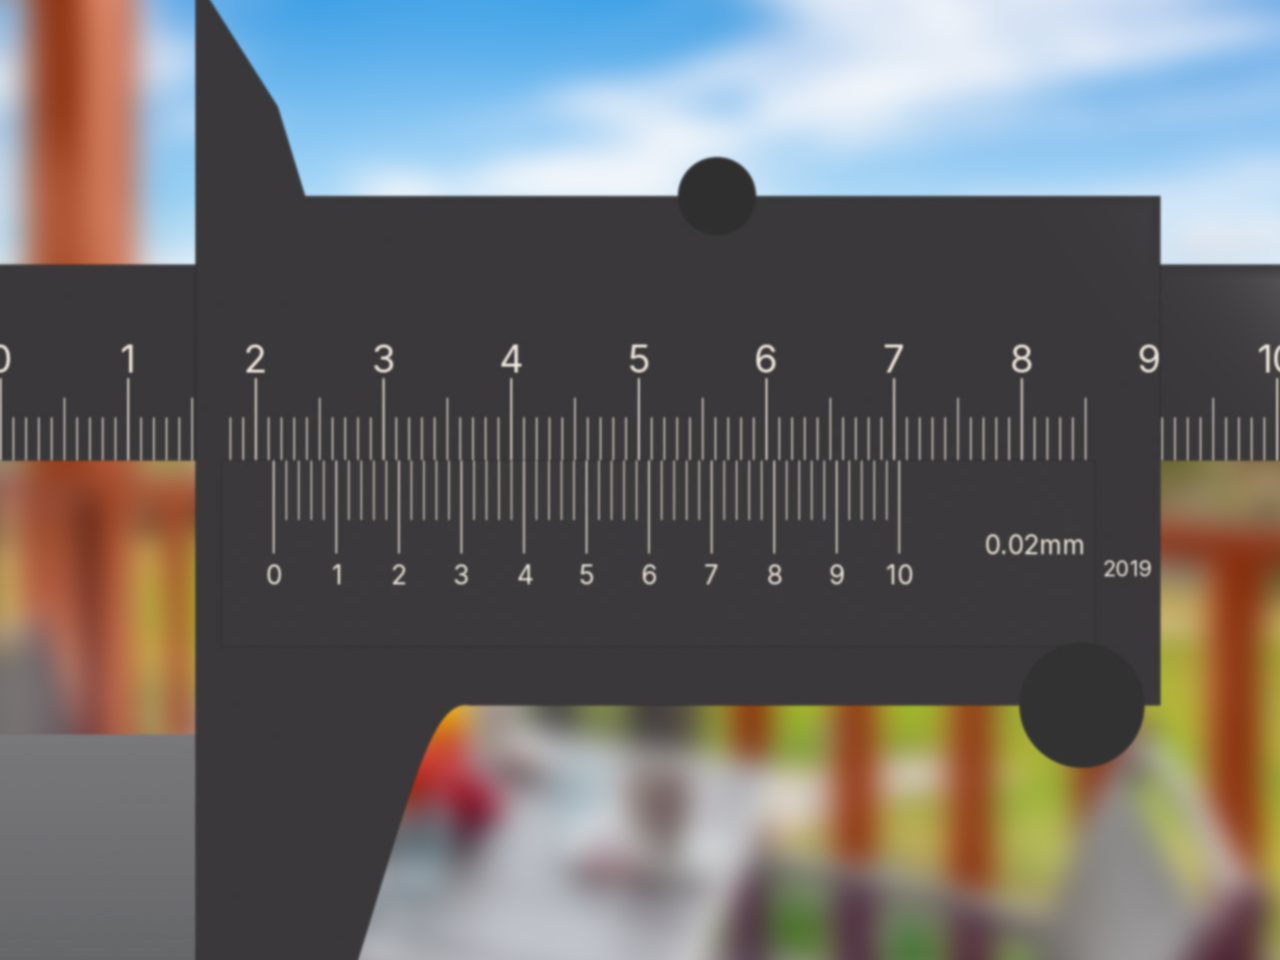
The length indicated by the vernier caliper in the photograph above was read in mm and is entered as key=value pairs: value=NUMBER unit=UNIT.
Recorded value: value=21.4 unit=mm
